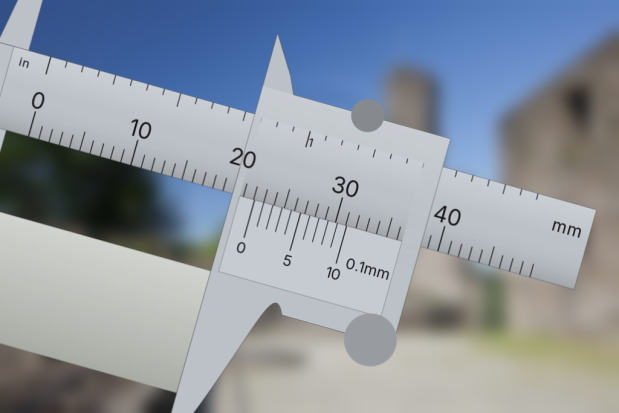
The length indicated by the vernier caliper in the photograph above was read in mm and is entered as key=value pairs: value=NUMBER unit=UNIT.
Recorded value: value=22.1 unit=mm
